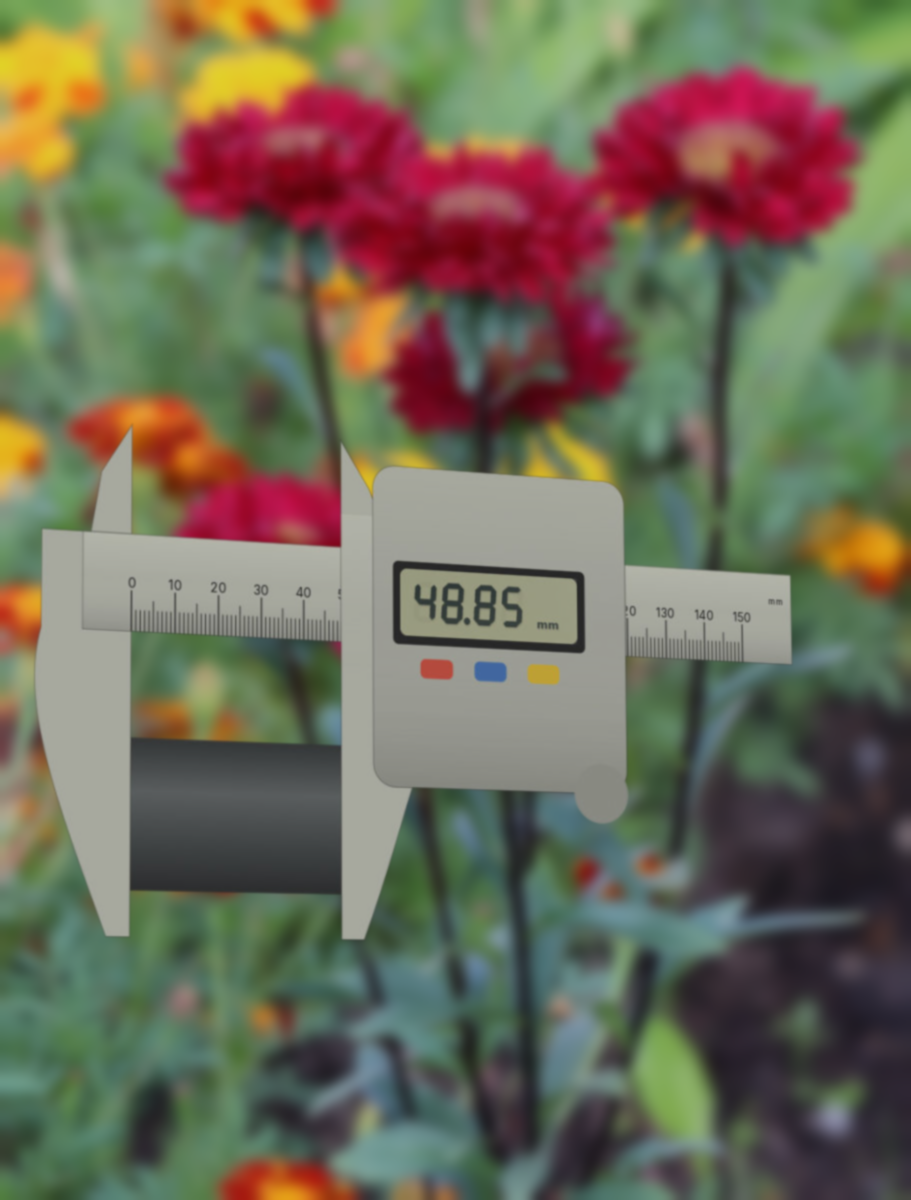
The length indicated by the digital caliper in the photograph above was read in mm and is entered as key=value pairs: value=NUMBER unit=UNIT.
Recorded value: value=48.85 unit=mm
